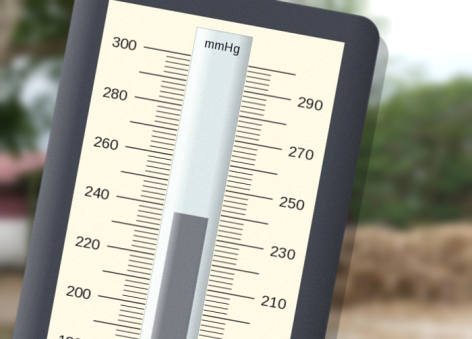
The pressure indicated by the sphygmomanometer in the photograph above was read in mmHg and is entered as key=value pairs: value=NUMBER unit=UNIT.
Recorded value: value=238 unit=mmHg
